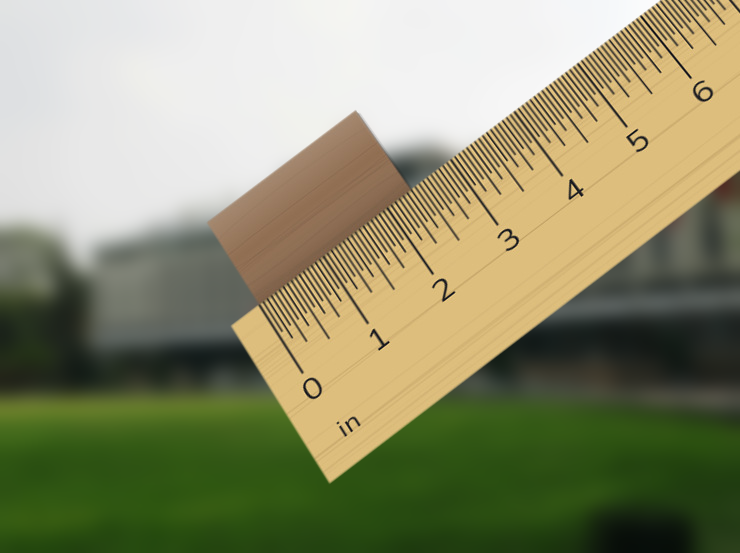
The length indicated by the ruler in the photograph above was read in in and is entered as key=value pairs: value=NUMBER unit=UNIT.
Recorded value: value=2.375 unit=in
